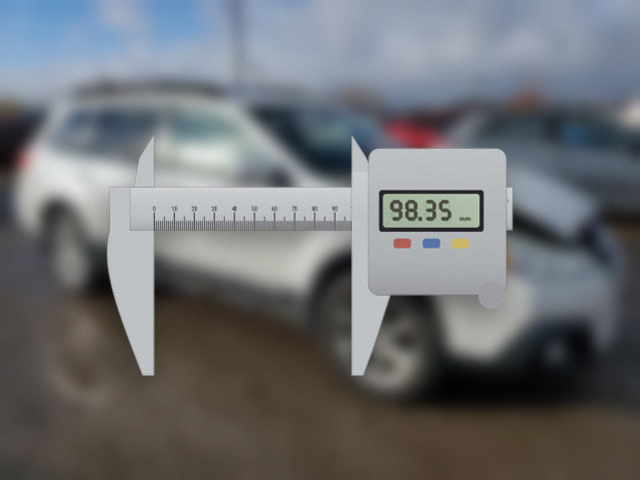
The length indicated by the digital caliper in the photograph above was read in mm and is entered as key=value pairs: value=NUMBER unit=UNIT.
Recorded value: value=98.35 unit=mm
